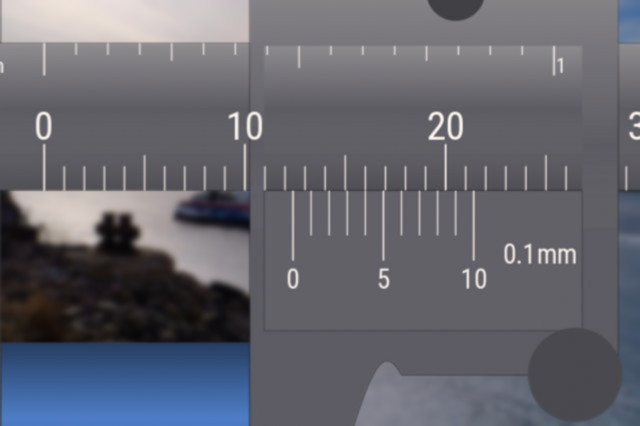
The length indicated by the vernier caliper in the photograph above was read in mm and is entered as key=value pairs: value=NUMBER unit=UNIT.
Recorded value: value=12.4 unit=mm
